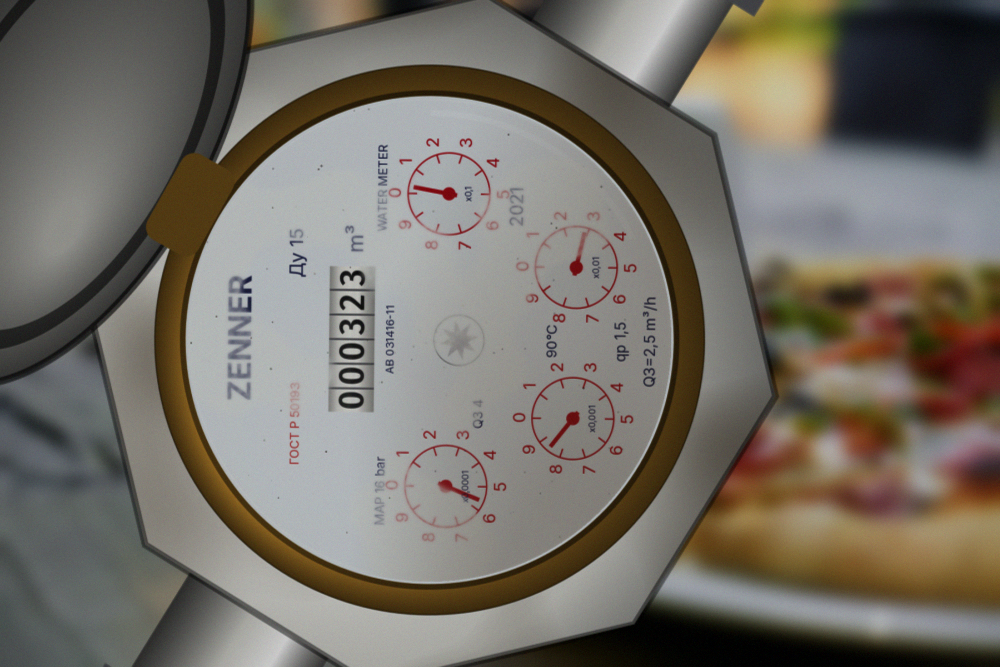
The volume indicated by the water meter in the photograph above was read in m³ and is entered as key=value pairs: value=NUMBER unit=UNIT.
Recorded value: value=323.0285 unit=m³
